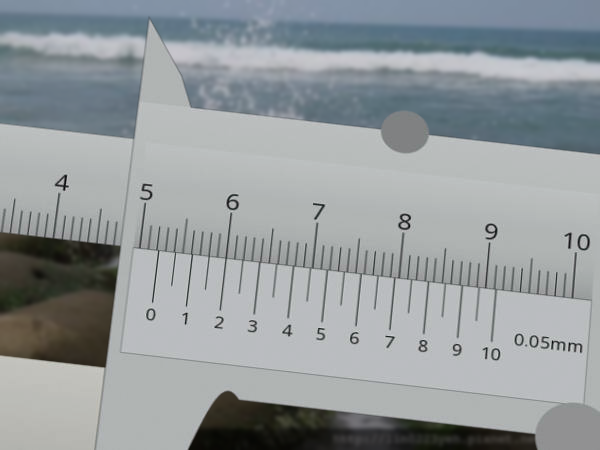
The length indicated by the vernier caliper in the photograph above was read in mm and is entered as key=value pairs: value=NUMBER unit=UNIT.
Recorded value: value=52.2 unit=mm
